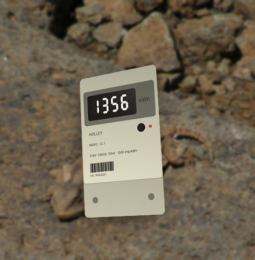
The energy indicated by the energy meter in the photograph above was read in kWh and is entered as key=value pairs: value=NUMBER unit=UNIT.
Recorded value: value=1356 unit=kWh
